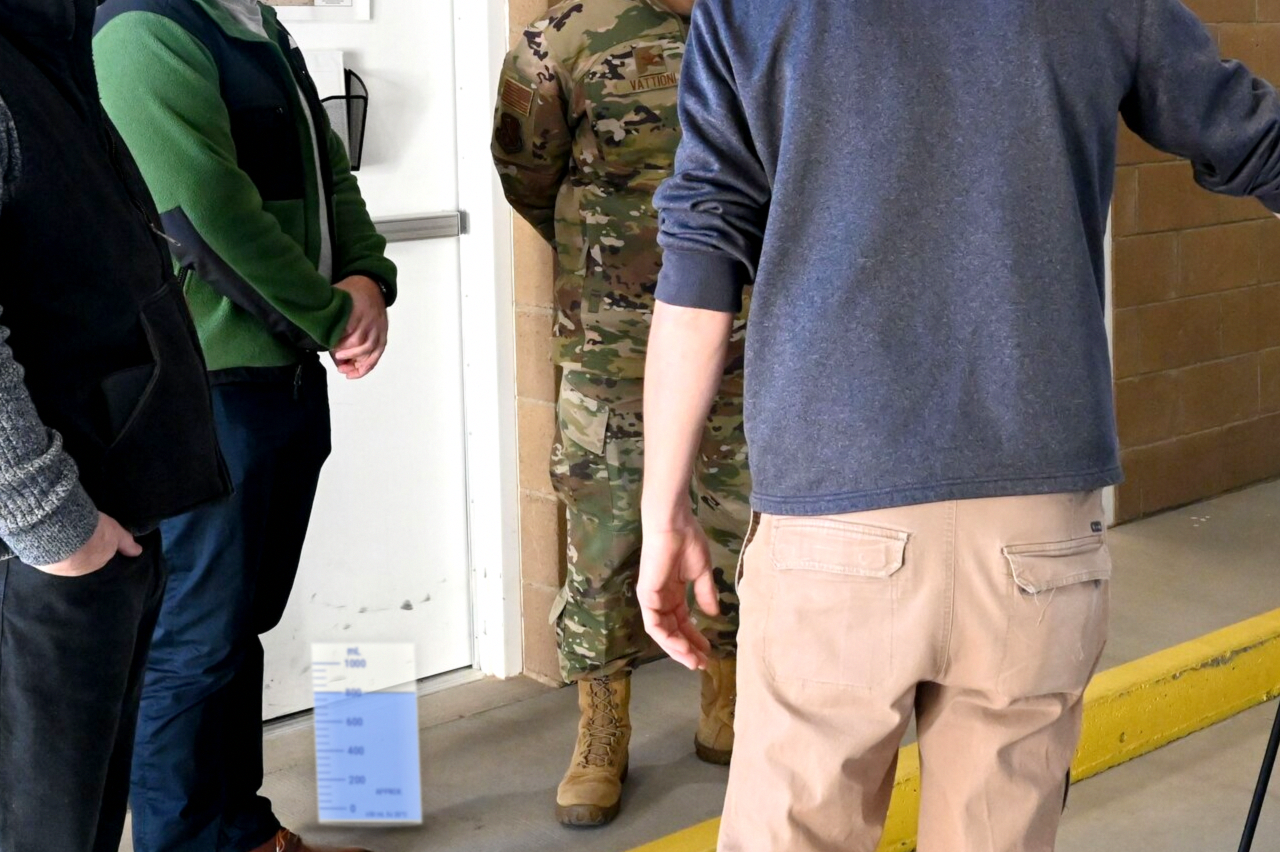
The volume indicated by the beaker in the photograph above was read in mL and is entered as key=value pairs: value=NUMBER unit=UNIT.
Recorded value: value=800 unit=mL
